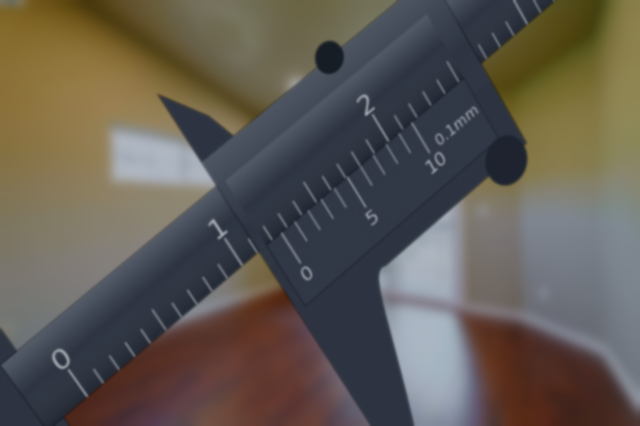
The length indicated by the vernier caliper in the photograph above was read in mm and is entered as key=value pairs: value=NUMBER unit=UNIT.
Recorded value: value=12.6 unit=mm
